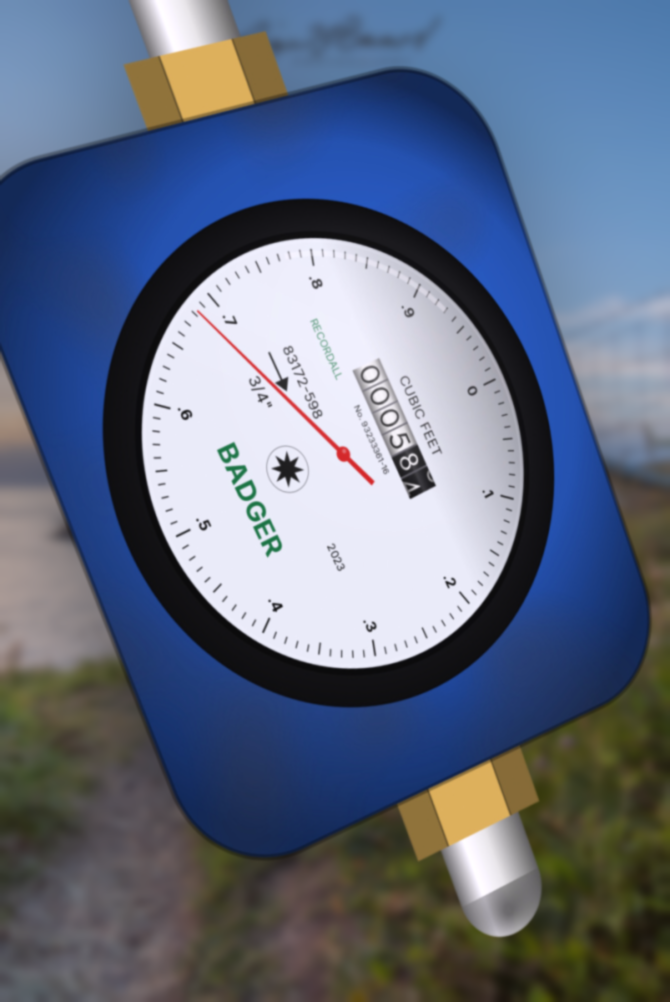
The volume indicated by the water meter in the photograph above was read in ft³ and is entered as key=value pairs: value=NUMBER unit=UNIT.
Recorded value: value=583.68 unit=ft³
